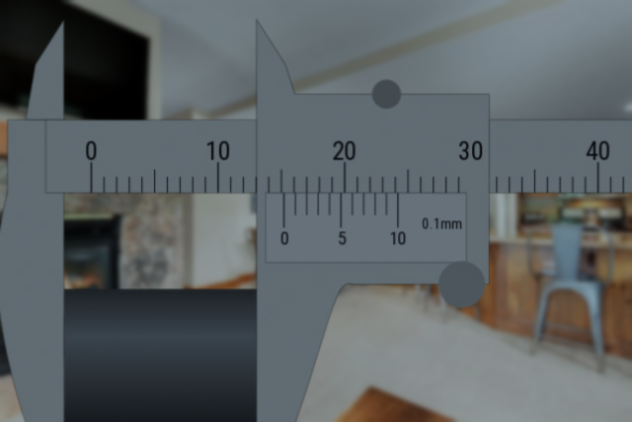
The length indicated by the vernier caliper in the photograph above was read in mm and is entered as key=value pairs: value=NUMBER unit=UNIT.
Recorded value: value=15.2 unit=mm
